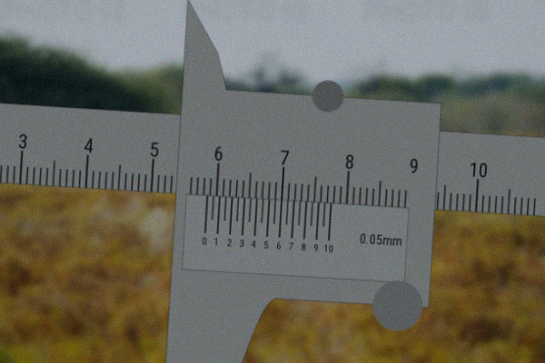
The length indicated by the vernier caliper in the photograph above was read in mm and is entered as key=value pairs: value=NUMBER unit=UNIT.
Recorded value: value=58.6 unit=mm
